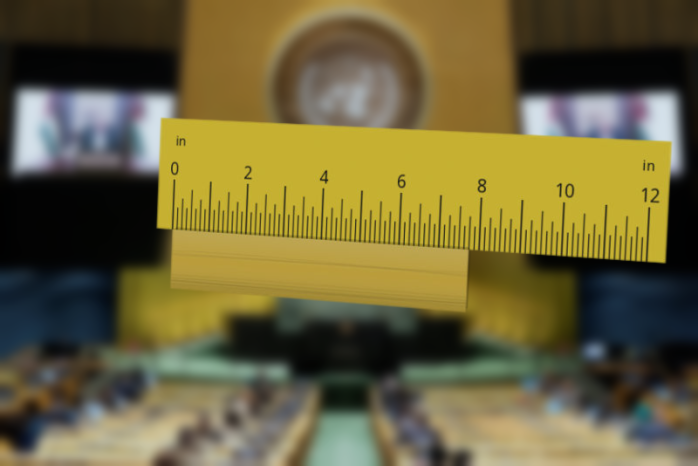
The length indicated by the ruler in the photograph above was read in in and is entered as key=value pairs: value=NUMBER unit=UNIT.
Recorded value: value=7.75 unit=in
